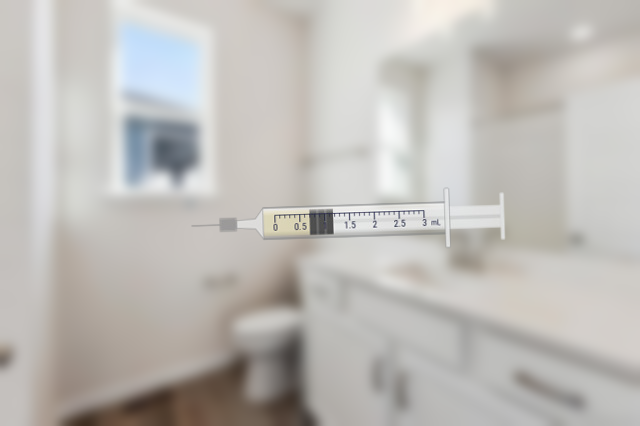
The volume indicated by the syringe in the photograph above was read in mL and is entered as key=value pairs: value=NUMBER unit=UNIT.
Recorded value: value=0.7 unit=mL
